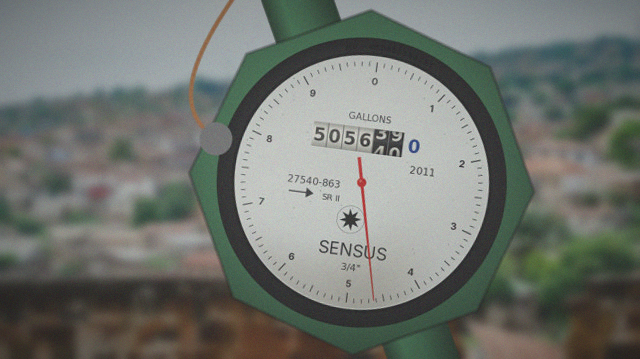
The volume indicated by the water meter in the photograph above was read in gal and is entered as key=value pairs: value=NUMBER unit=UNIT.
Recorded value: value=5056394.6 unit=gal
